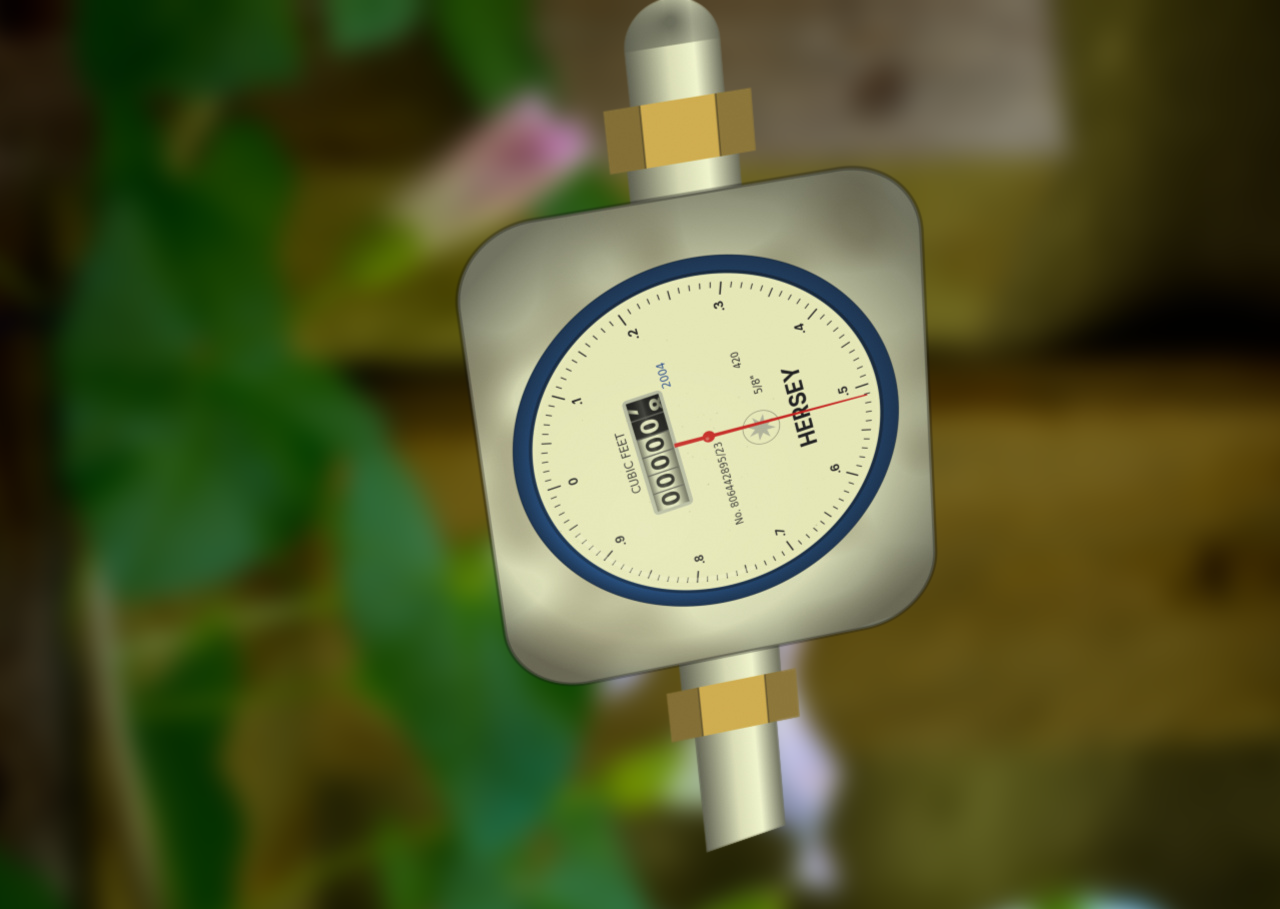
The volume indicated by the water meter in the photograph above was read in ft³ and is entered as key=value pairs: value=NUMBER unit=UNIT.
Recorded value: value=7.51 unit=ft³
